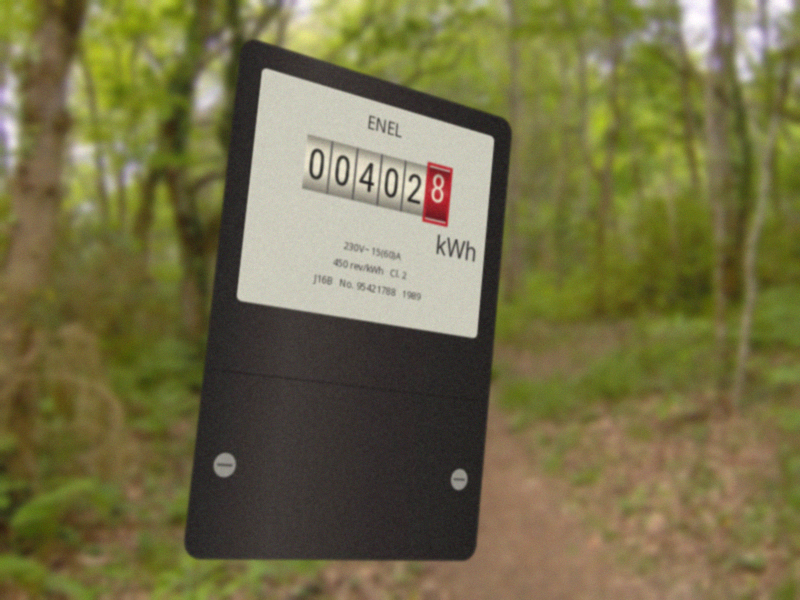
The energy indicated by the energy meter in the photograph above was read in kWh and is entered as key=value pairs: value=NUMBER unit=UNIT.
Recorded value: value=402.8 unit=kWh
